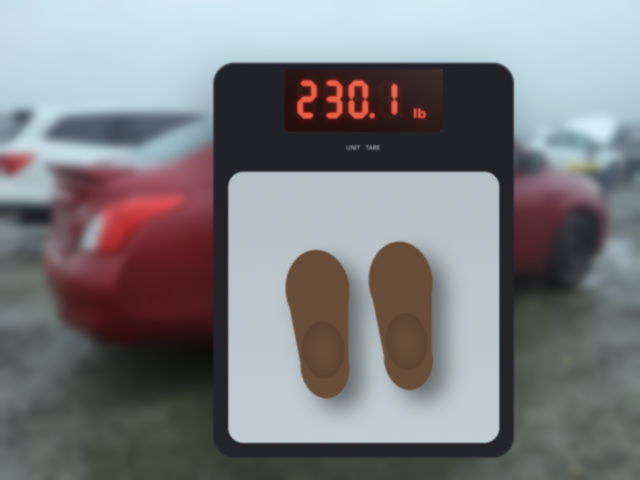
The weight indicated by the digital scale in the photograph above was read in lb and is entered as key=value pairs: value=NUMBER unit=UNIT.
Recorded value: value=230.1 unit=lb
